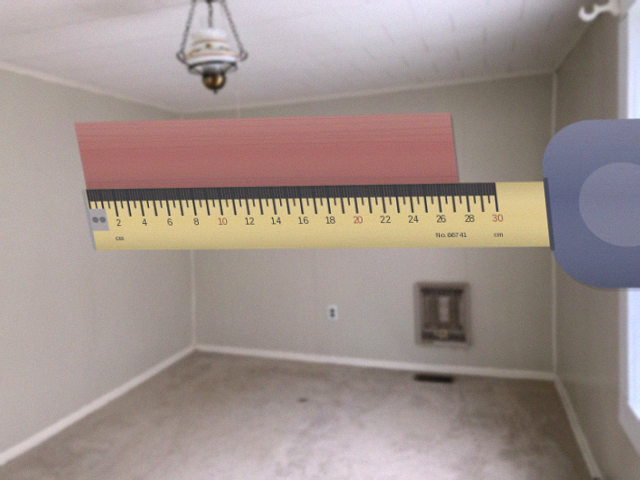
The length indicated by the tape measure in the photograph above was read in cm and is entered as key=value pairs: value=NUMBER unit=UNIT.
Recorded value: value=27.5 unit=cm
